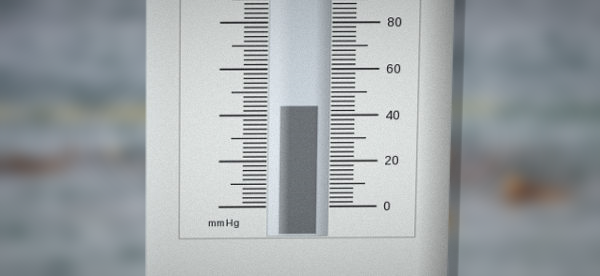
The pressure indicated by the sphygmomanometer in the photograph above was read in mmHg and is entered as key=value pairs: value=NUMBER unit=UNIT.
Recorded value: value=44 unit=mmHg
